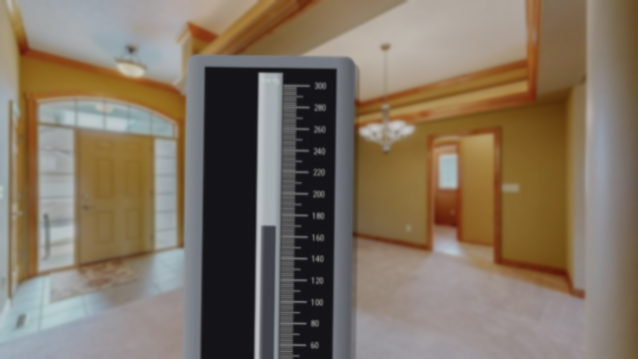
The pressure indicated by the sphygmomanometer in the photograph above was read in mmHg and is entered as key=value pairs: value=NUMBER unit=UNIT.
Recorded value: value=170 unit=mmHg
